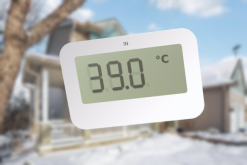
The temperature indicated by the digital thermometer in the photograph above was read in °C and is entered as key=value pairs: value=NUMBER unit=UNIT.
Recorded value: value=39.0 unit=°C
